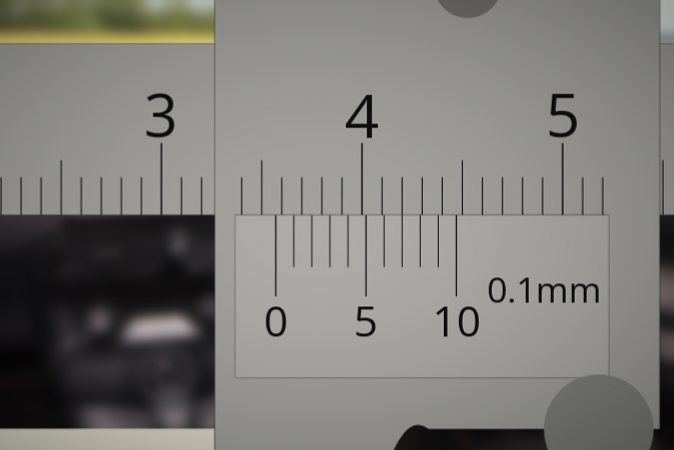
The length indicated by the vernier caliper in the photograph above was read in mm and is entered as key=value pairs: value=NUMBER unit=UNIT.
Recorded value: value=35.7 unit=mm
